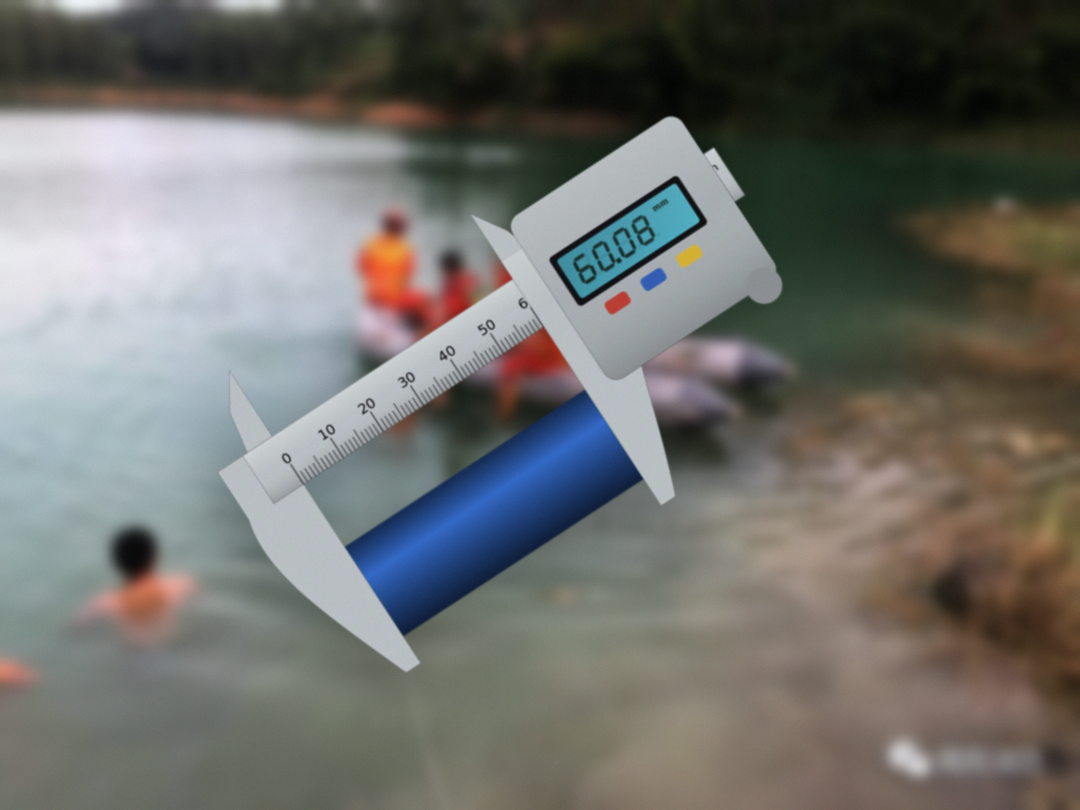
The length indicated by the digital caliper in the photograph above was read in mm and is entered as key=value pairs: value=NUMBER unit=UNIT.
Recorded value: value=60.08 unit=mm
